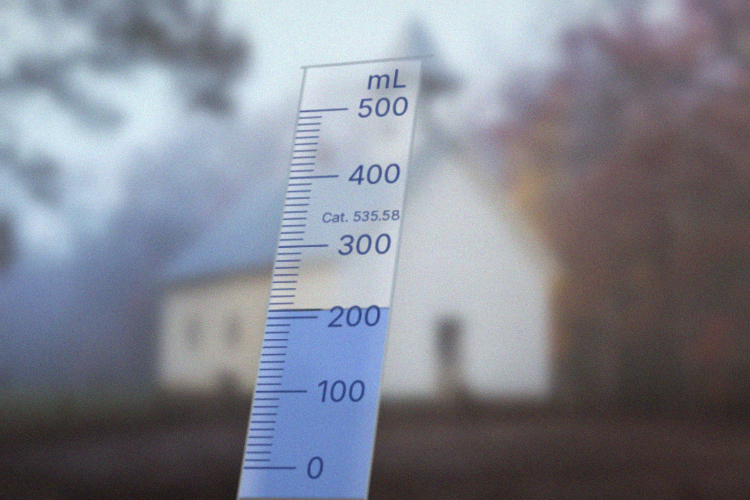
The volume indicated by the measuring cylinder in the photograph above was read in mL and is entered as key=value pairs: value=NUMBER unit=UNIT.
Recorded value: value=210 unit=mL
